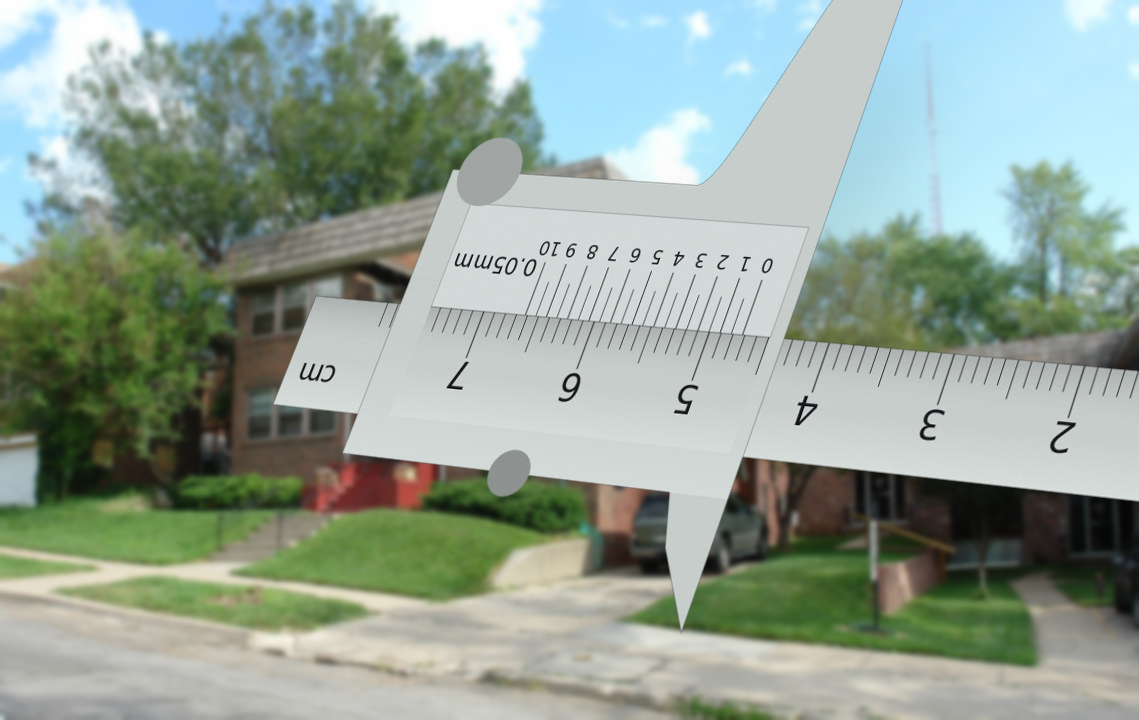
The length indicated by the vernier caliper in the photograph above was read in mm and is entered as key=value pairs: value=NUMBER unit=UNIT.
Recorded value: value=47.2 unit=mm
